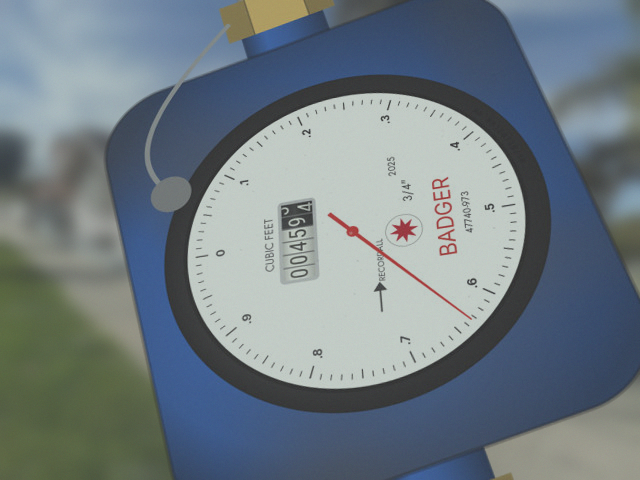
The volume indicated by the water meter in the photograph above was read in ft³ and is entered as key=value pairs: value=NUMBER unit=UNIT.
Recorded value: value=4593.63 unit=ft³
